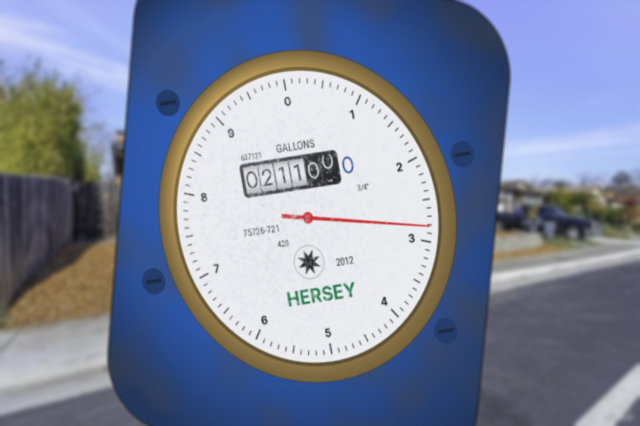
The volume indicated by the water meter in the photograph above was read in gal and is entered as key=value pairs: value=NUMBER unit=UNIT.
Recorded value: value=211002.8 unit=gal
